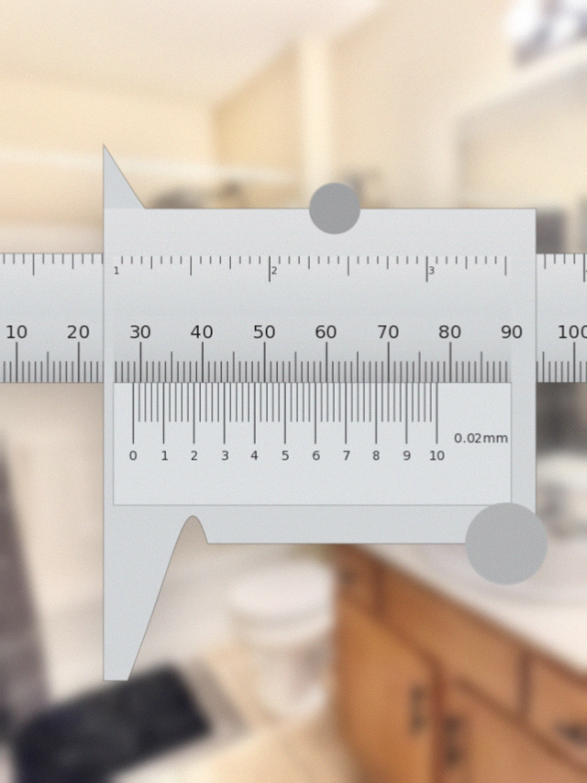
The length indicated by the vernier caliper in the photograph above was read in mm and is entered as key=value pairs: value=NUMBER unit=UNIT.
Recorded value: value=28.8 unit=mm
